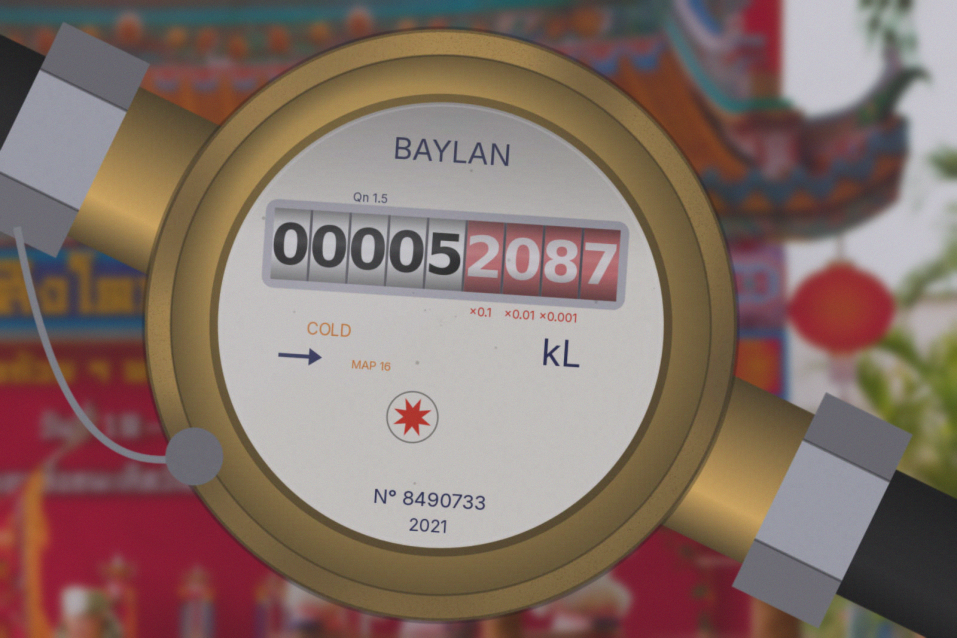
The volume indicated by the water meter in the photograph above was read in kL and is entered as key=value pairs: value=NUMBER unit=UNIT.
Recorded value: value=5.2087 unit=kL
